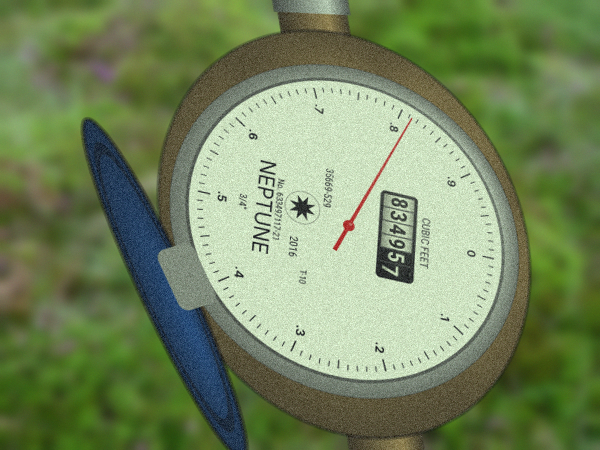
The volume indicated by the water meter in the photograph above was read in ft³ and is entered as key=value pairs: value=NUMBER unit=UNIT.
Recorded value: value=834956.81 unit=ft³
